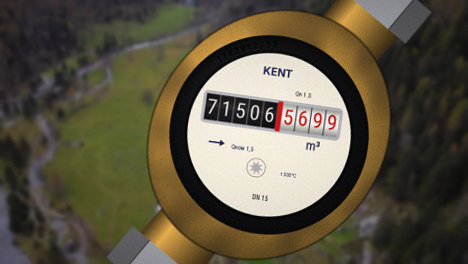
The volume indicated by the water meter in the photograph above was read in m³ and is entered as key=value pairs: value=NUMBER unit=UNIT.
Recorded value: value=71506.5699 unit=m³
